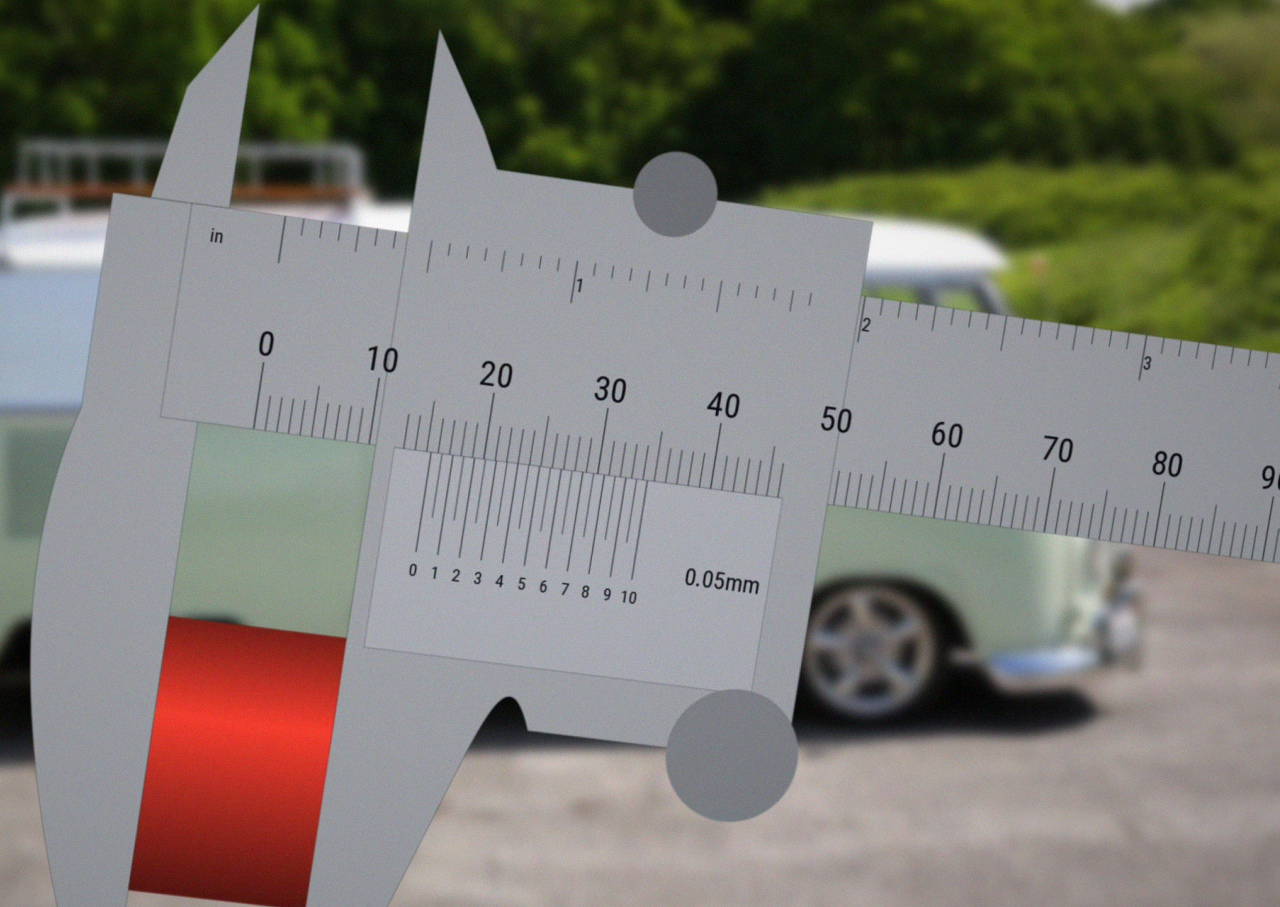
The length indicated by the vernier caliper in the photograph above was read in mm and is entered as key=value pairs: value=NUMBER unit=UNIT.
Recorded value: value=15.4 unit=mm
